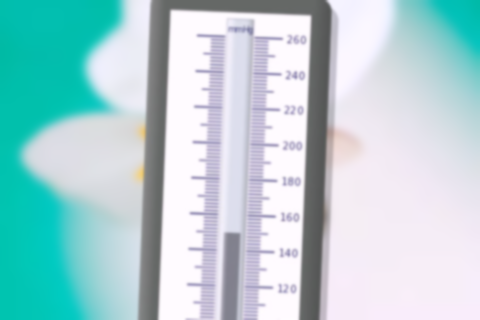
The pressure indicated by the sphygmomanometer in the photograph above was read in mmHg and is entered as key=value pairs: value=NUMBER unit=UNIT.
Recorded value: value=150 unit=mmHg
